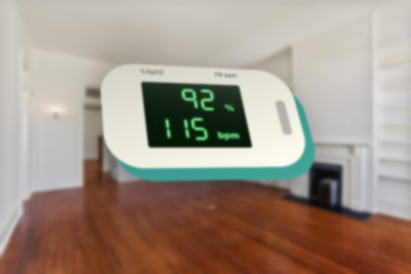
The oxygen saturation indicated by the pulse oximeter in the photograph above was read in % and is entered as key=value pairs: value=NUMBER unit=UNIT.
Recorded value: value=92 unit=%
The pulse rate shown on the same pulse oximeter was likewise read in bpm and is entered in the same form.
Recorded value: value=115 unit=bpm
